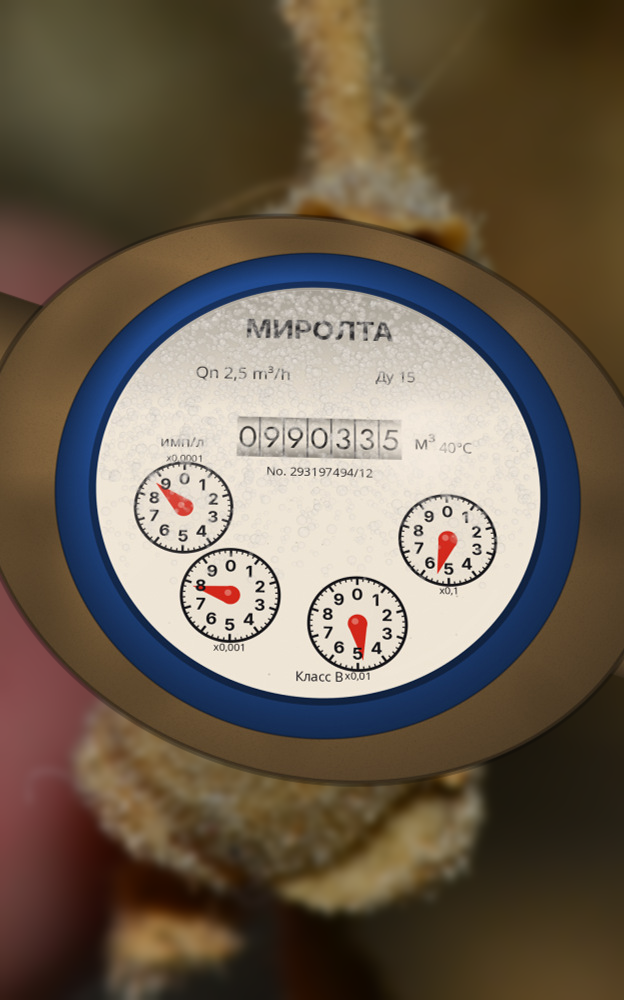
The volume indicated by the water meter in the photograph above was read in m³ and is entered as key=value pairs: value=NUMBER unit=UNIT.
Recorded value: value=990335.5478 unit=m³
